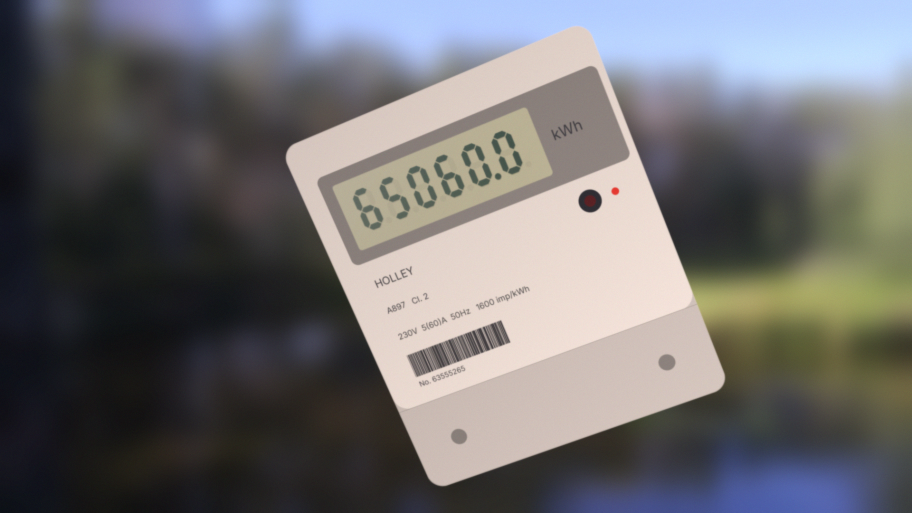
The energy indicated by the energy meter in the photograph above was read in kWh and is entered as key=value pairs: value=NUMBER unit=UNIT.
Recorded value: value=65060.0 unit=kWh
